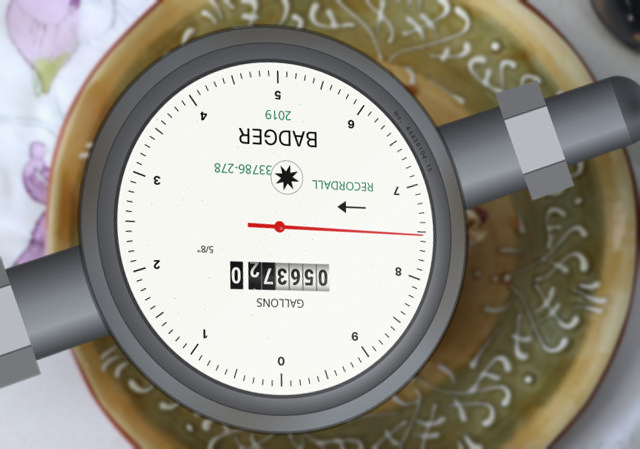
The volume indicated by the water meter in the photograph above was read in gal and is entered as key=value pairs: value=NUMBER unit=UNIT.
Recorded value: value=563717.5 unit=gal
